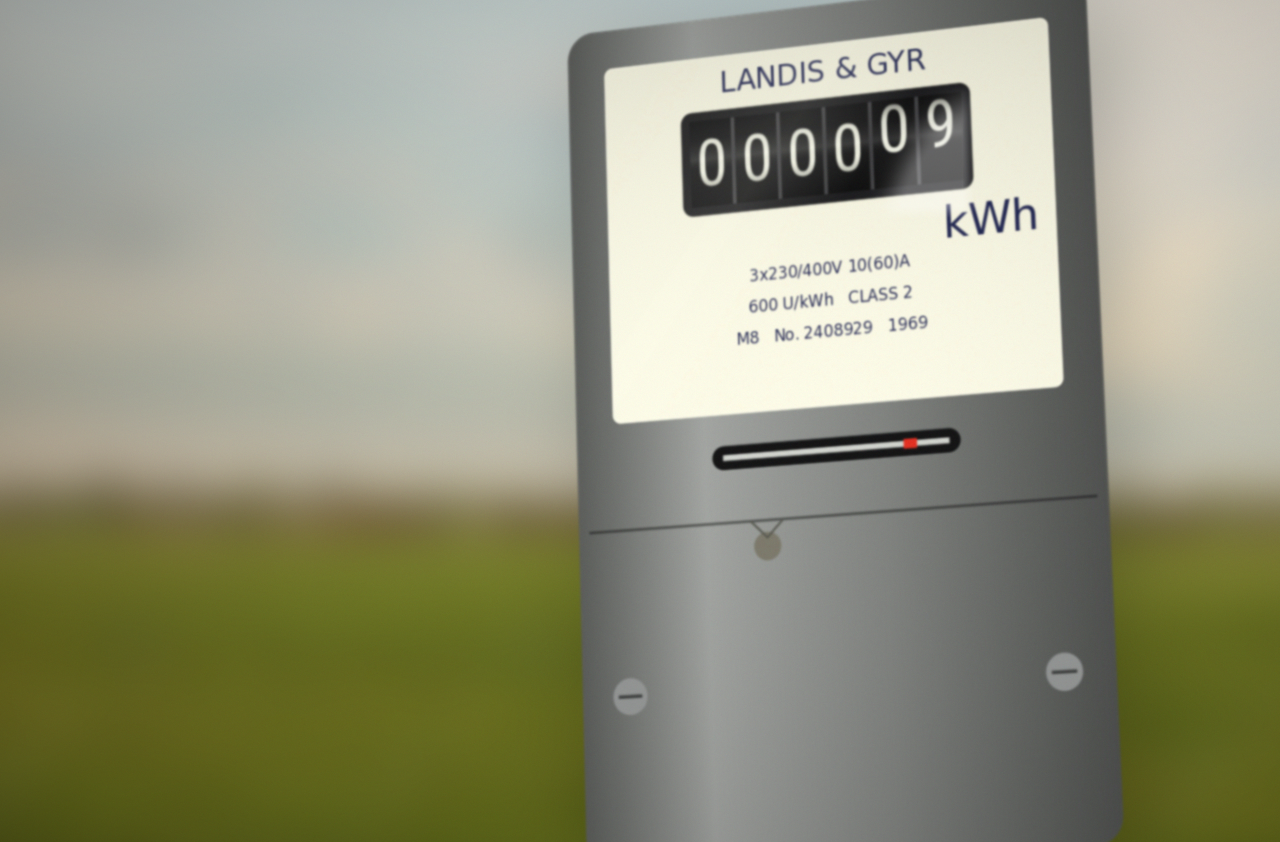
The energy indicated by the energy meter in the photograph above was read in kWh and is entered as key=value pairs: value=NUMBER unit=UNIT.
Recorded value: value=9 unit=kWh
